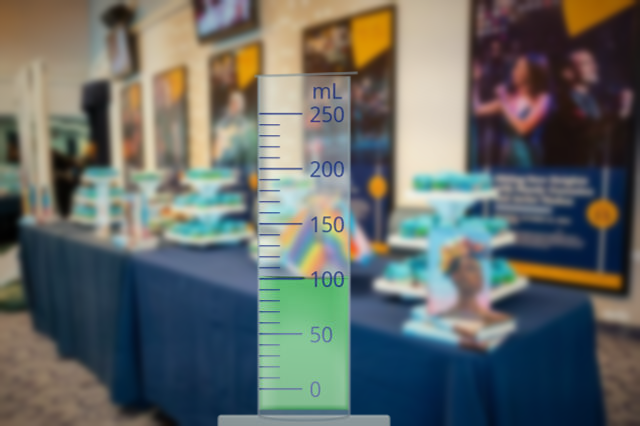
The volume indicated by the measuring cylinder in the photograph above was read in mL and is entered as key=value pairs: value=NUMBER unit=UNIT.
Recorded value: value=100 unit=mL
